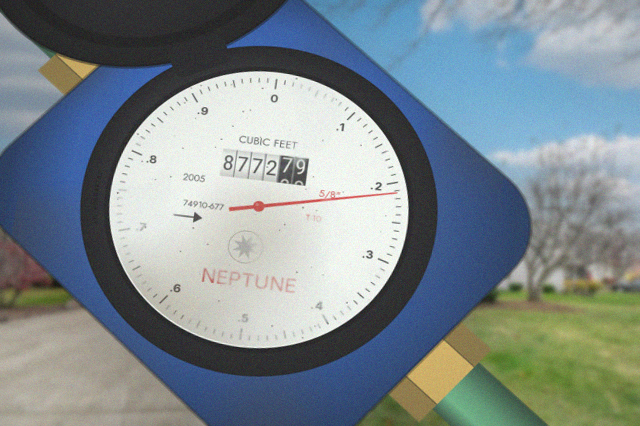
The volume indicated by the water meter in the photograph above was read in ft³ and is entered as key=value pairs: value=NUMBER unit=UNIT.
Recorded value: value=877279.21 unit=ft³
